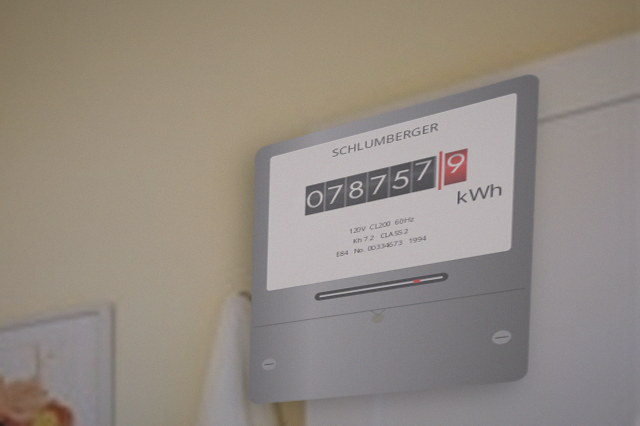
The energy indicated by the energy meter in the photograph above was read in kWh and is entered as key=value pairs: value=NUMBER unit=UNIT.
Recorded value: value=78757.9 unit=kWh
